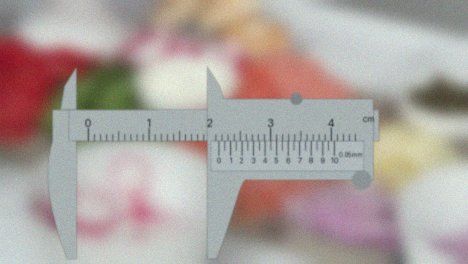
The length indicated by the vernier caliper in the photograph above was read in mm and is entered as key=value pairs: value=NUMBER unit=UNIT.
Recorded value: value=21.5 unit=mm
